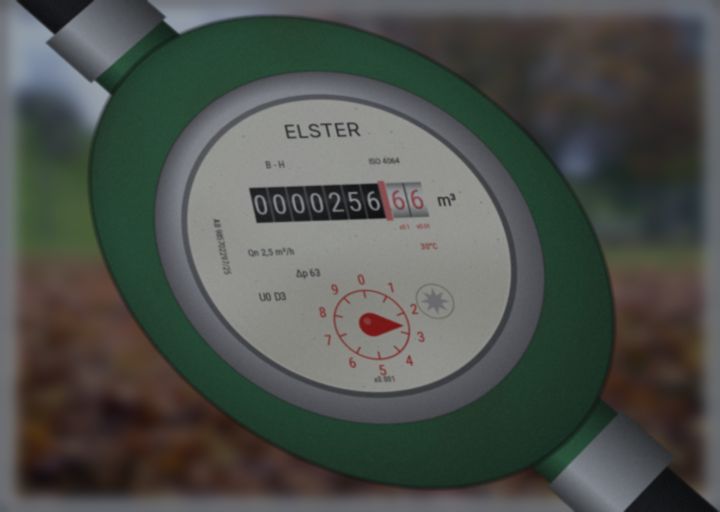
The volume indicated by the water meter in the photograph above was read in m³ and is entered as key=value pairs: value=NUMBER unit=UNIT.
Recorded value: value=256.662 unit=m³
